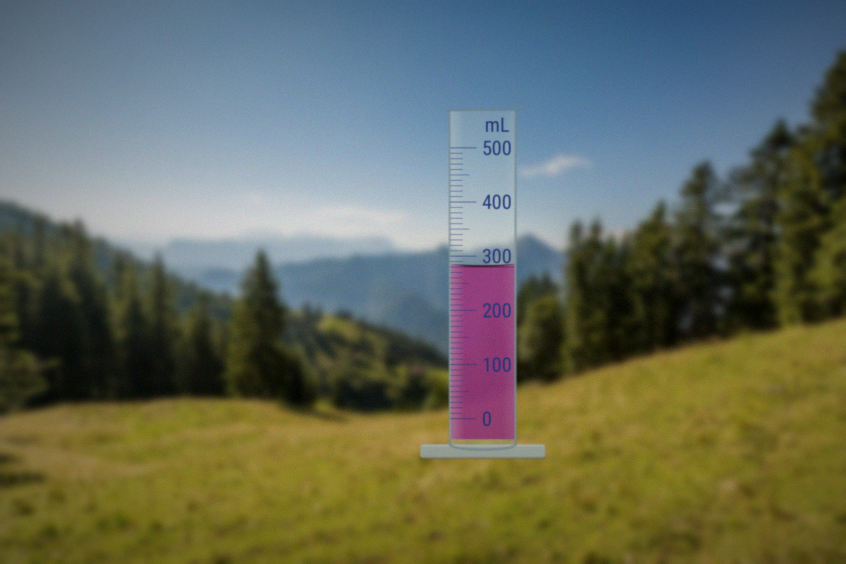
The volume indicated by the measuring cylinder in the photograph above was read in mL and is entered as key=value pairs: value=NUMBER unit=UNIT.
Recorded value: value=280 unit=mL
